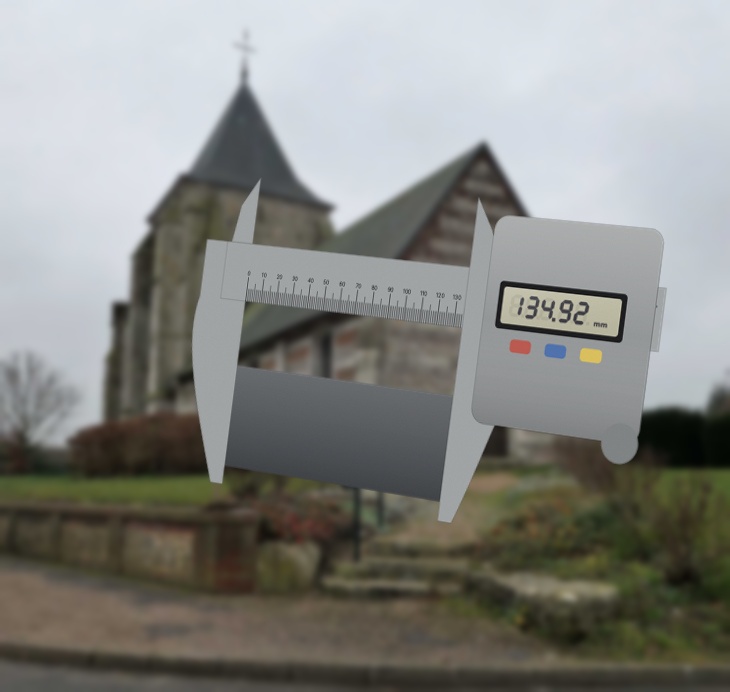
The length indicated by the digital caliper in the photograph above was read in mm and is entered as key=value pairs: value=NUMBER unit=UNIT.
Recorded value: value=134.92 unit=mm
